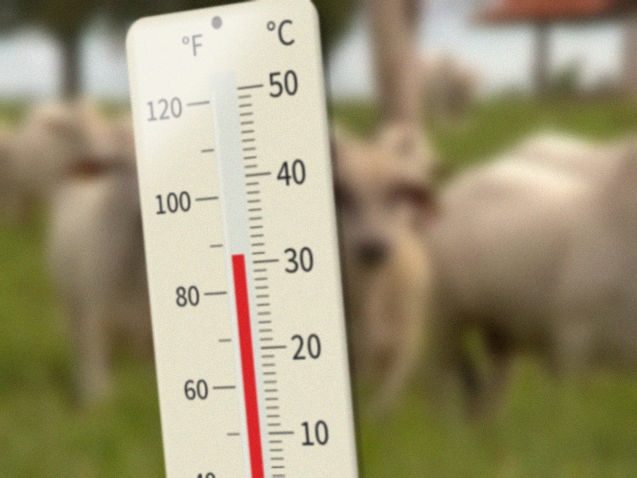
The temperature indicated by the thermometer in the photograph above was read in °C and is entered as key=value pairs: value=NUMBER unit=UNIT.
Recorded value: value=31 unit=°C
